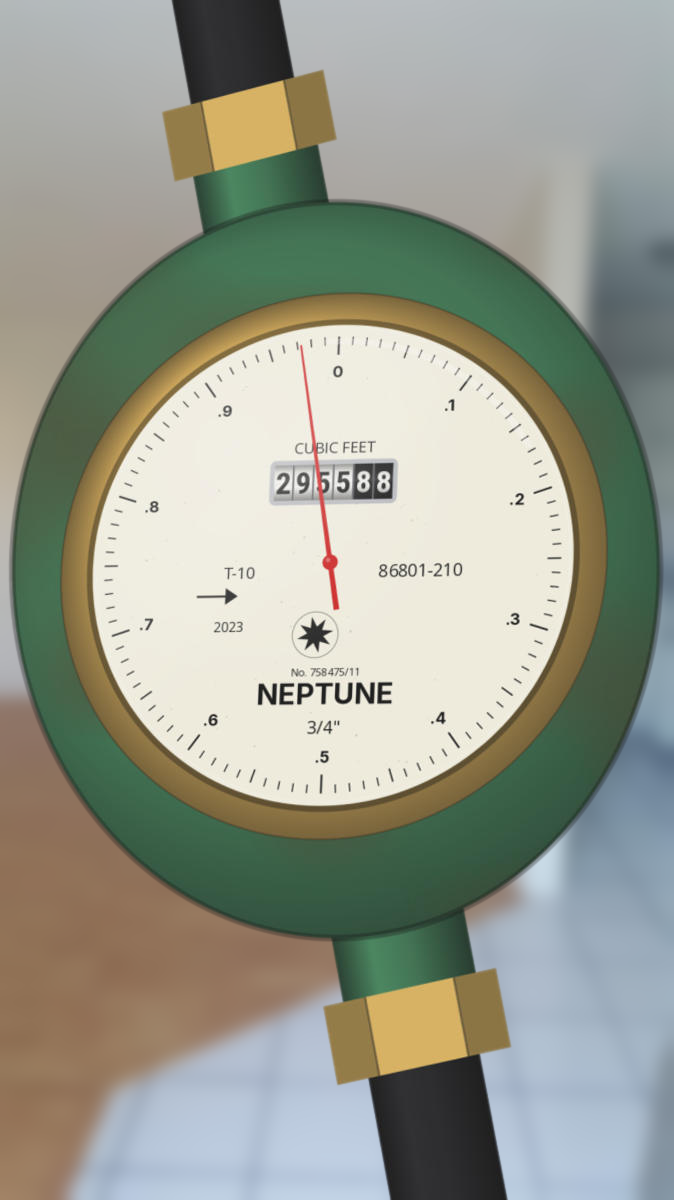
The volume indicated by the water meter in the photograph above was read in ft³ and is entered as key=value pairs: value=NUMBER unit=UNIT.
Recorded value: value=295587.97 unit=ft³
